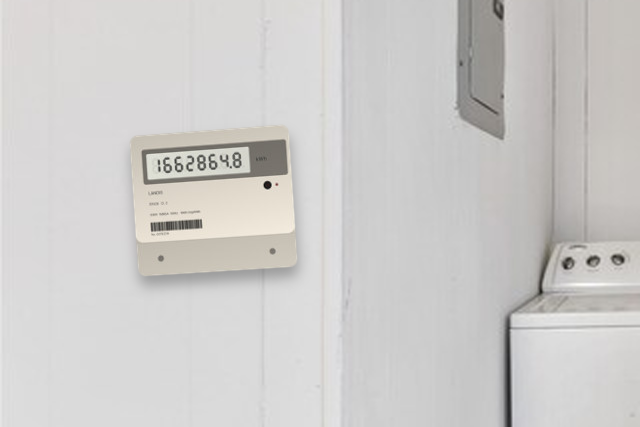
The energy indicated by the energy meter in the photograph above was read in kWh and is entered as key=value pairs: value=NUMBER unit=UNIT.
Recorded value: value=1662864.8 unit=kWh
